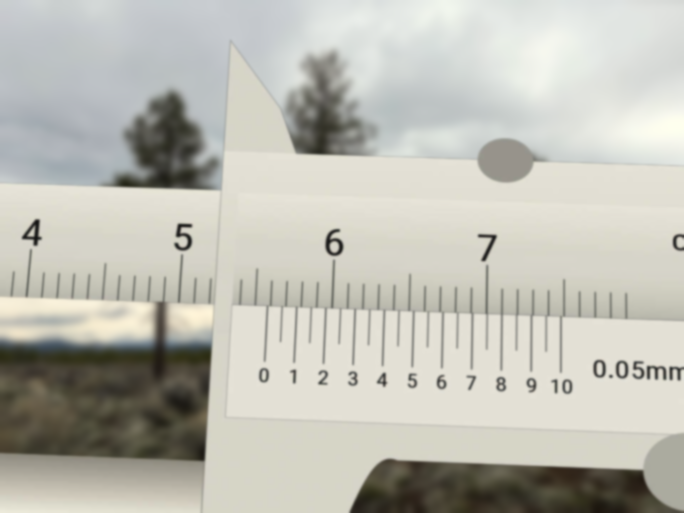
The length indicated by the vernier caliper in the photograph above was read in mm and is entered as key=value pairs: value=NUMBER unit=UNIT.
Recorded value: value=55.8 unit=mm
